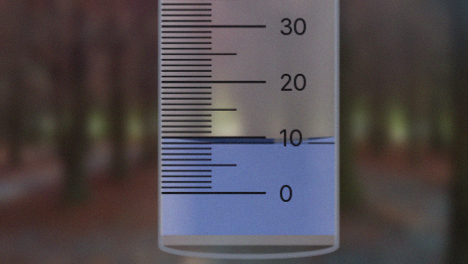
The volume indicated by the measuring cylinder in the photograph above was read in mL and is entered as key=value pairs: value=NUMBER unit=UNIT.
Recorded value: value=9 unit=mL
